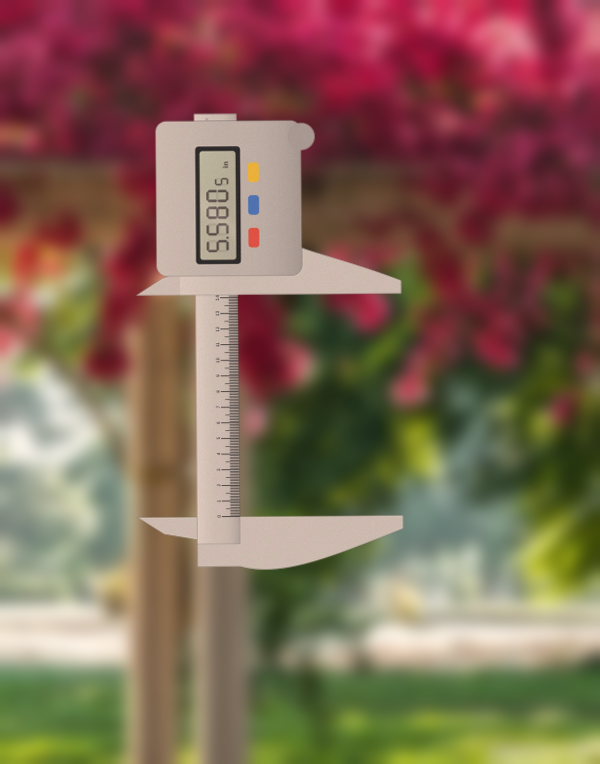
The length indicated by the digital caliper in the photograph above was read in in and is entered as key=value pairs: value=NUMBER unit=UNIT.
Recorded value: value=5.5805 unit=in
